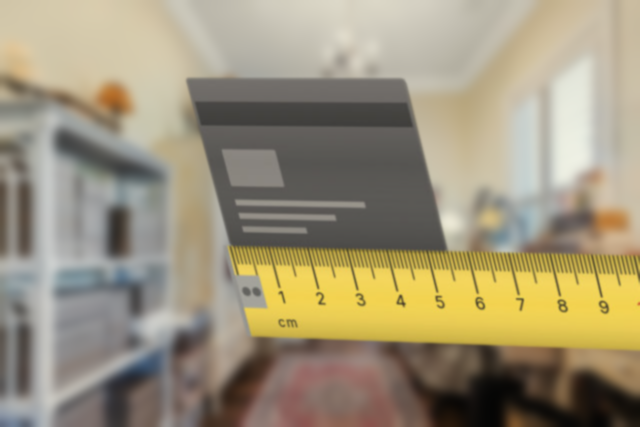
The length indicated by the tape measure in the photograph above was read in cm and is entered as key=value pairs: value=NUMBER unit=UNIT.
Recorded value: value=5.5 unit=cm
